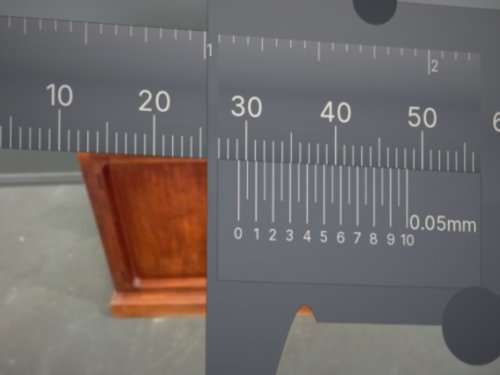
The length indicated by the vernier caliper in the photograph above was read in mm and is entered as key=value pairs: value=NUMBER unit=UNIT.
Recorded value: value=29.2 unit=mm
